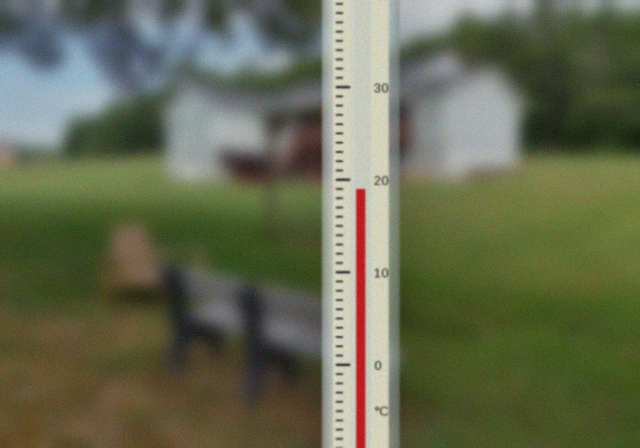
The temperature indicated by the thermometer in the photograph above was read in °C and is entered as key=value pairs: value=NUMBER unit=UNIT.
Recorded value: value=19 unit=°C
